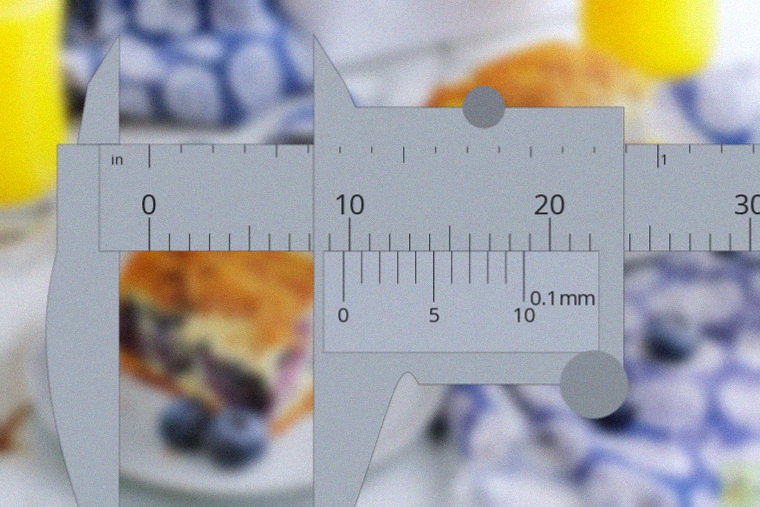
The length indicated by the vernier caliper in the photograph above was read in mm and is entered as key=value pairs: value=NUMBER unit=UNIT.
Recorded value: value=9.7 unit=mm
